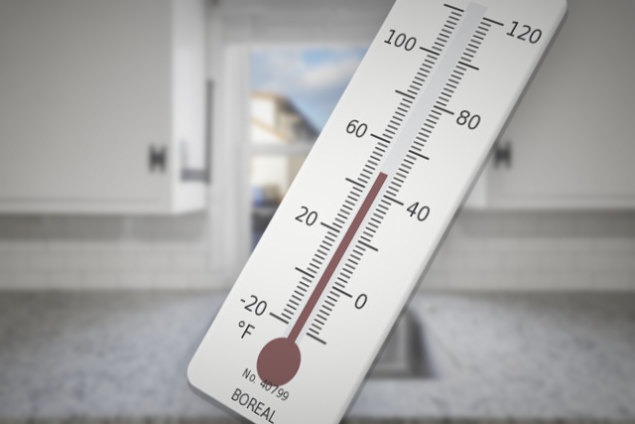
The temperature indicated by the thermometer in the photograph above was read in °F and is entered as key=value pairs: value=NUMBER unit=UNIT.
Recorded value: value=48 unit=°F
